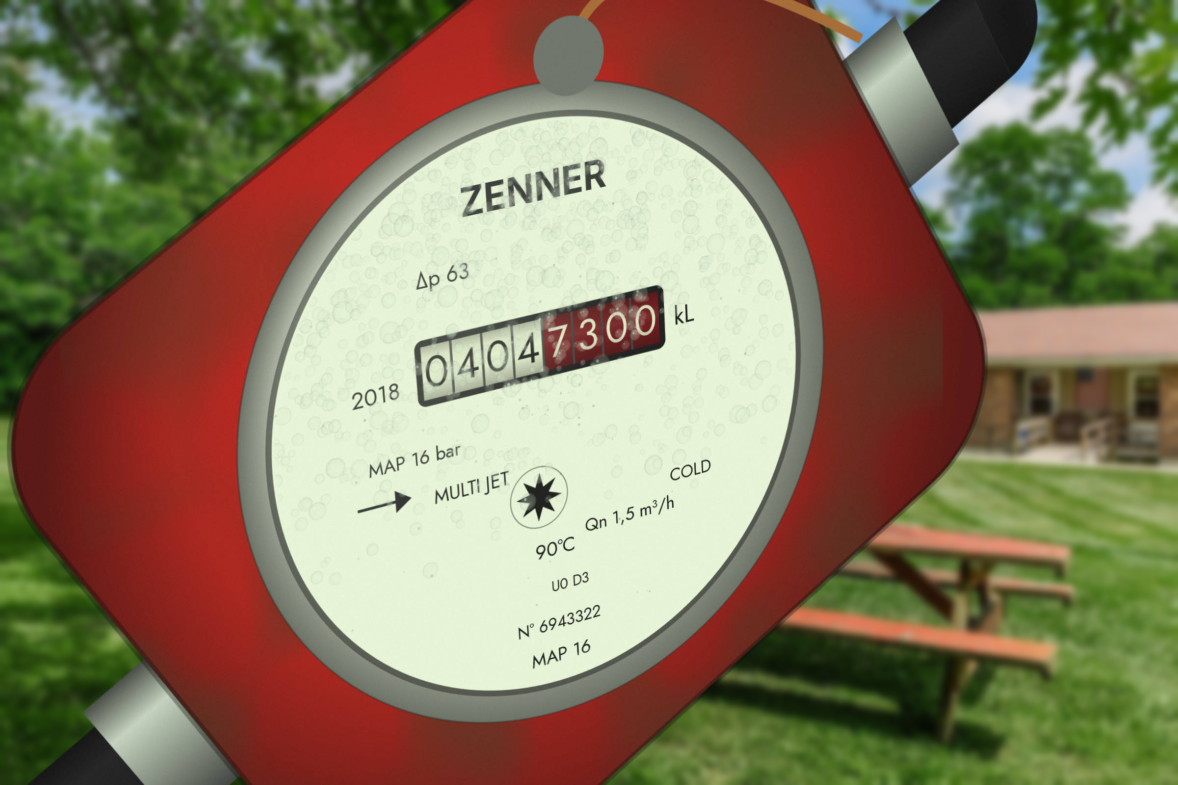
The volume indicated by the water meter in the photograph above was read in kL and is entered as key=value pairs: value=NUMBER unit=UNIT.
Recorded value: value=404.7300 unit=kL
